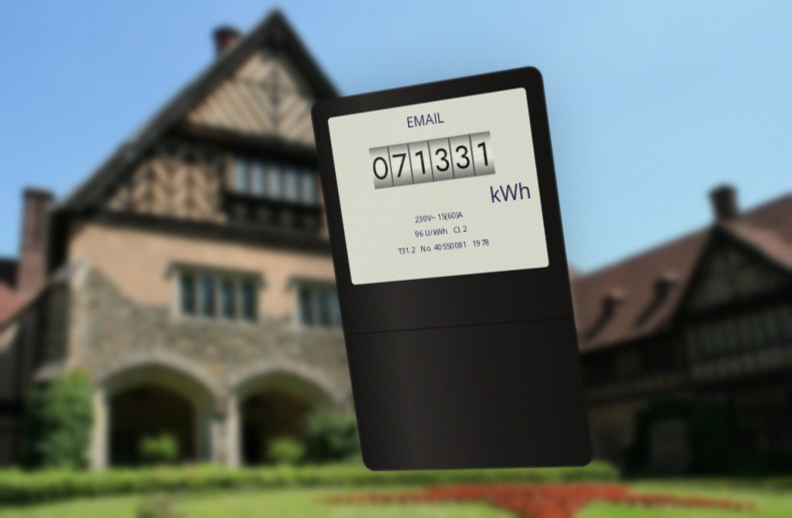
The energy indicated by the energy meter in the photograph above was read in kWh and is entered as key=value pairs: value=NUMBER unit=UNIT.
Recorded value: value=71331 unit=kWh
